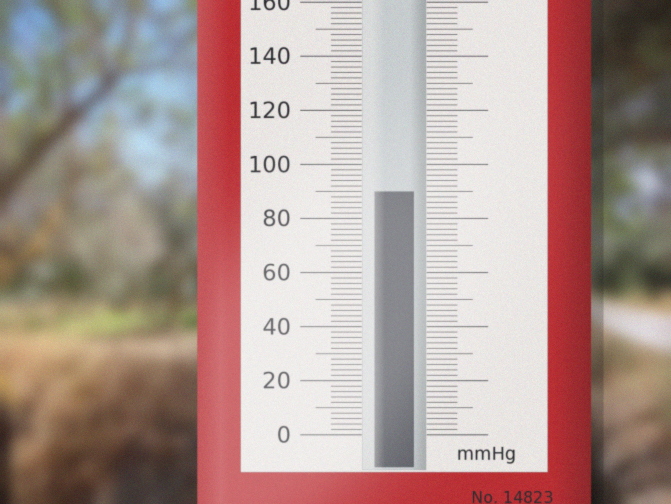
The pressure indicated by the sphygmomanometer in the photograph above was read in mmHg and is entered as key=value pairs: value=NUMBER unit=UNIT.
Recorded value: value=90 unit=mmHg
